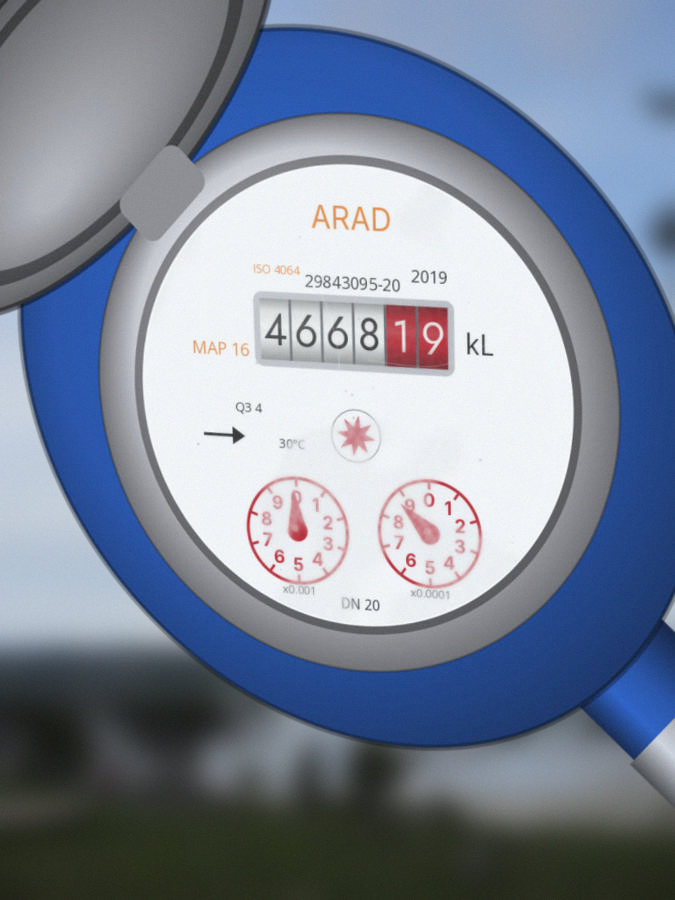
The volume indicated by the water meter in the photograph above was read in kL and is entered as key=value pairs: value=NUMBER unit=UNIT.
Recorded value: value=4668.1898 unit=kL
